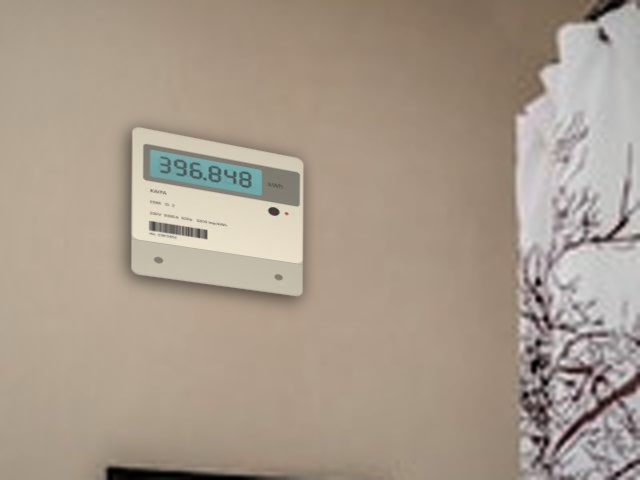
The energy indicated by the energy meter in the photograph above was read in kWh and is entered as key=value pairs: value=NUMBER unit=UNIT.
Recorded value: value=396.848 unit=kWh
